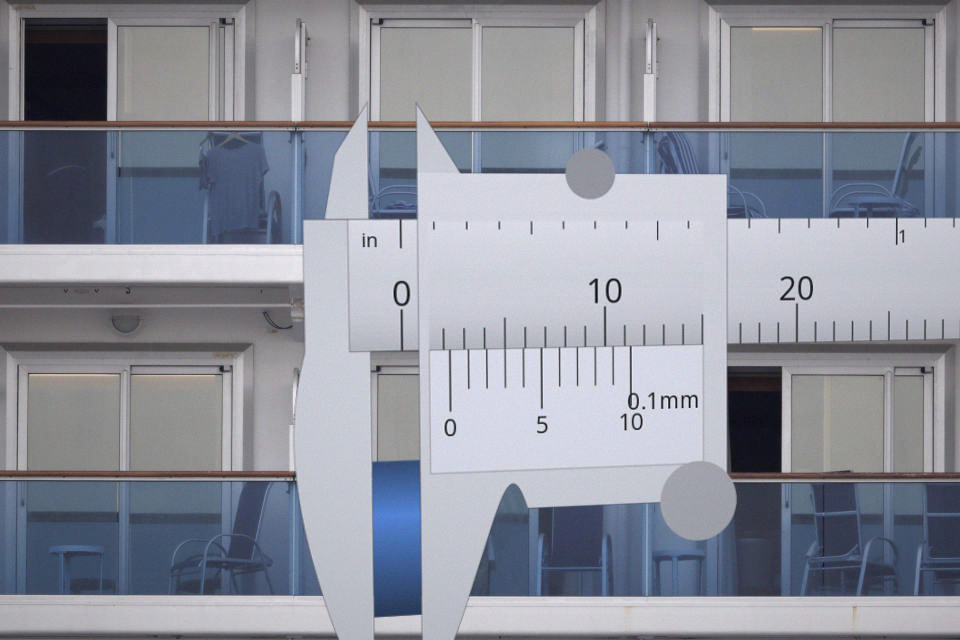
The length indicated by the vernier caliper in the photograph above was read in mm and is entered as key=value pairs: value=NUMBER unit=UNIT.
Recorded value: value=2.3 unit=mm
